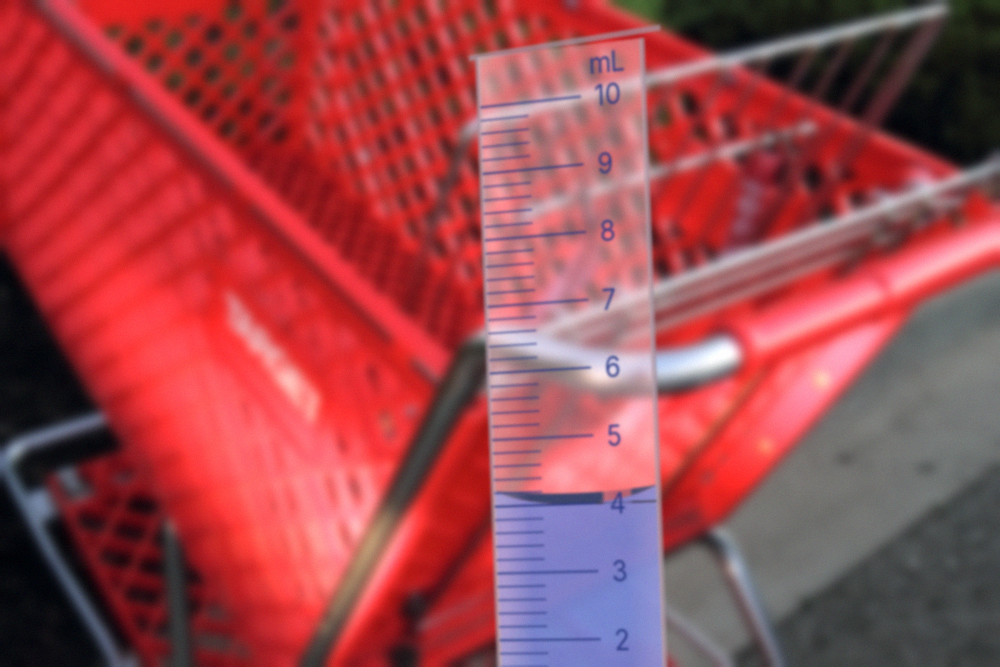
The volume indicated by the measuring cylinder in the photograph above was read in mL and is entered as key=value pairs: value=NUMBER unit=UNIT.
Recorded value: value=4 unit=mL
